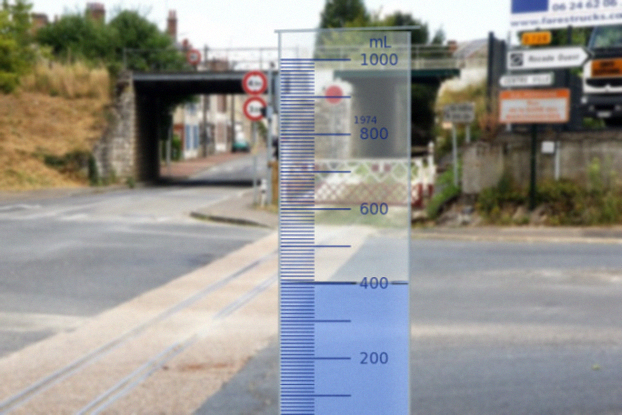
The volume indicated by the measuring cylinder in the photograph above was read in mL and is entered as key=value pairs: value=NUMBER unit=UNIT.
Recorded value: value=400 unit=mL
